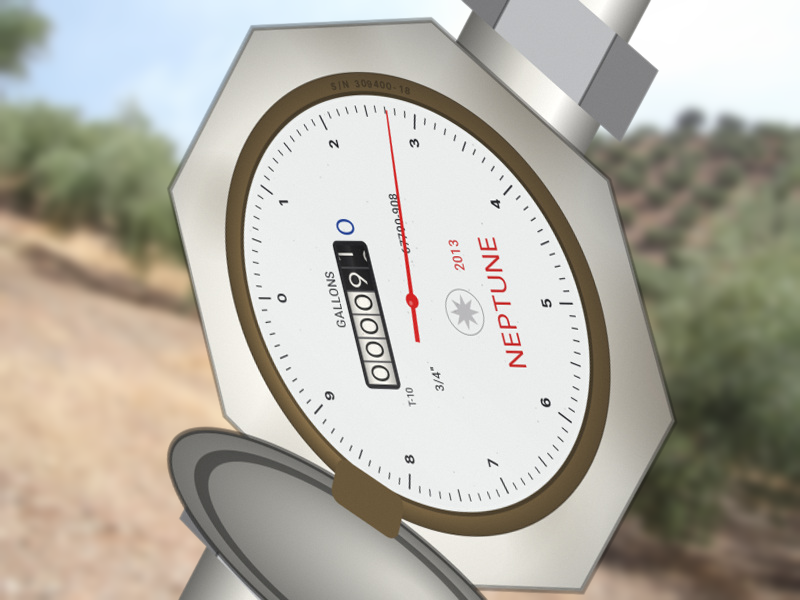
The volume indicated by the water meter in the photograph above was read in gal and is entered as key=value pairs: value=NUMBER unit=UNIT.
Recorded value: value=912.7 unit=gal
